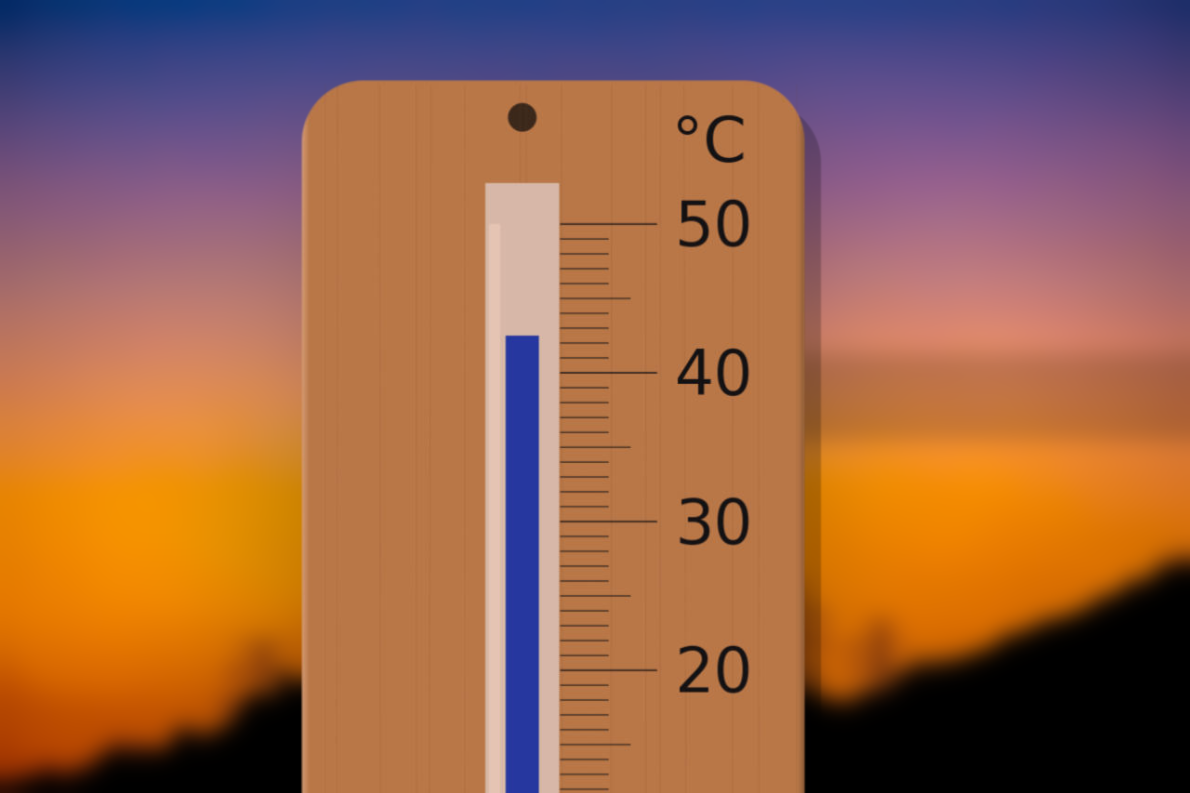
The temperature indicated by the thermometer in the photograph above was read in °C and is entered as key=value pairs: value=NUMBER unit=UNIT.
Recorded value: value=42.5 unit=°C
